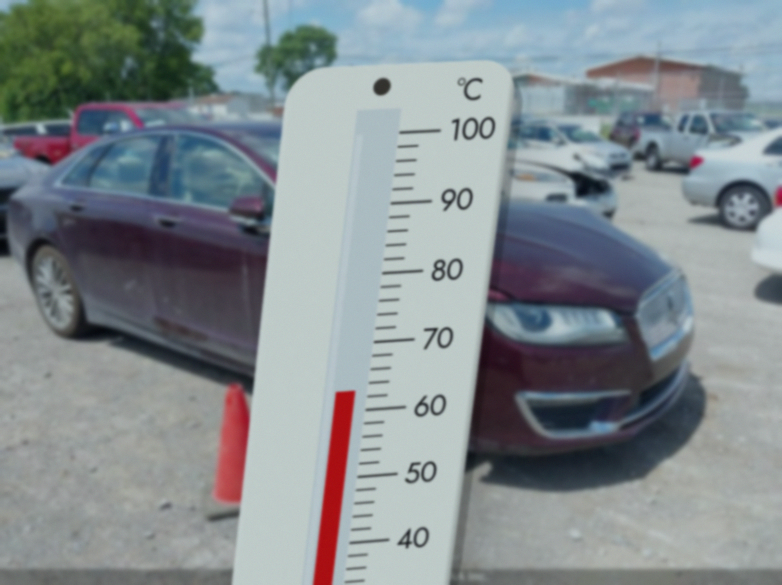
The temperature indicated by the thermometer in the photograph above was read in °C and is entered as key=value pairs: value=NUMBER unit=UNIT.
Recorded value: value=63 unit=°C
